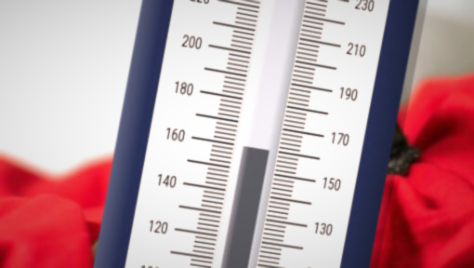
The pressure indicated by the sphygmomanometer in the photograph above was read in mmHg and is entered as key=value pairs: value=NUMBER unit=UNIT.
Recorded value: value=160 unit=mmHg
